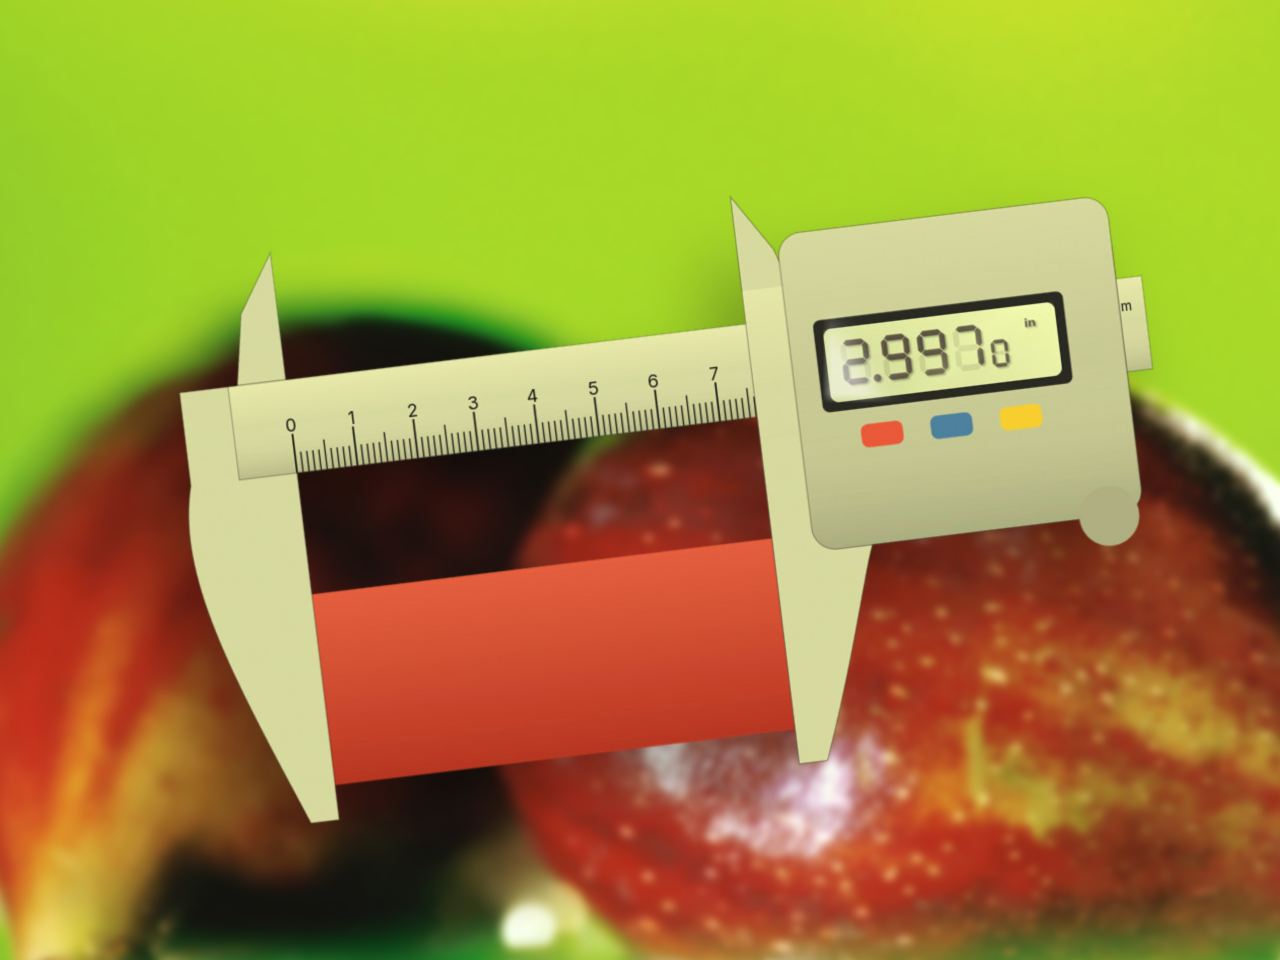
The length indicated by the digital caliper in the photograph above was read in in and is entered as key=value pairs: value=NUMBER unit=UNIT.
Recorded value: value=2.9970 unit=in
